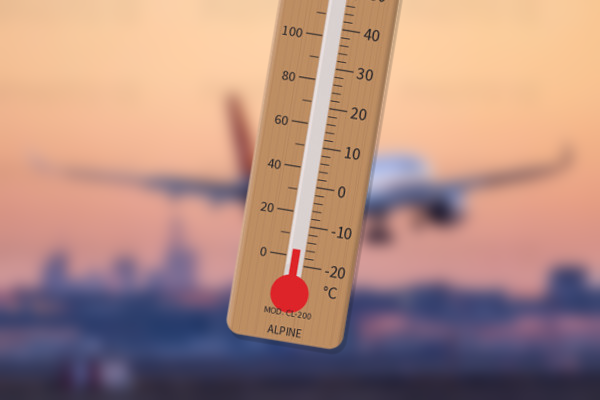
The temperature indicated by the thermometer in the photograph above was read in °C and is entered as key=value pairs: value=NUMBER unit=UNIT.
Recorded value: value=-16 unit=°C
